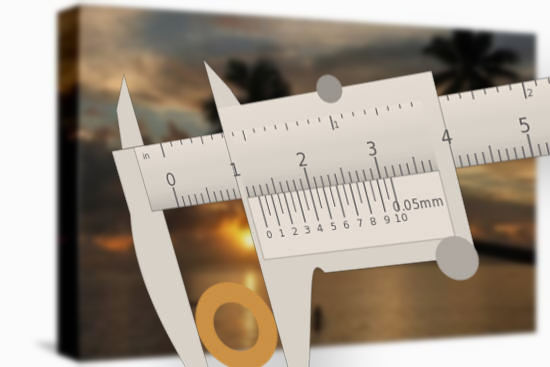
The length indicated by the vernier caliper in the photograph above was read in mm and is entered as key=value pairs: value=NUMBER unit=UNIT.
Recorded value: value=12.4 unit=mm
